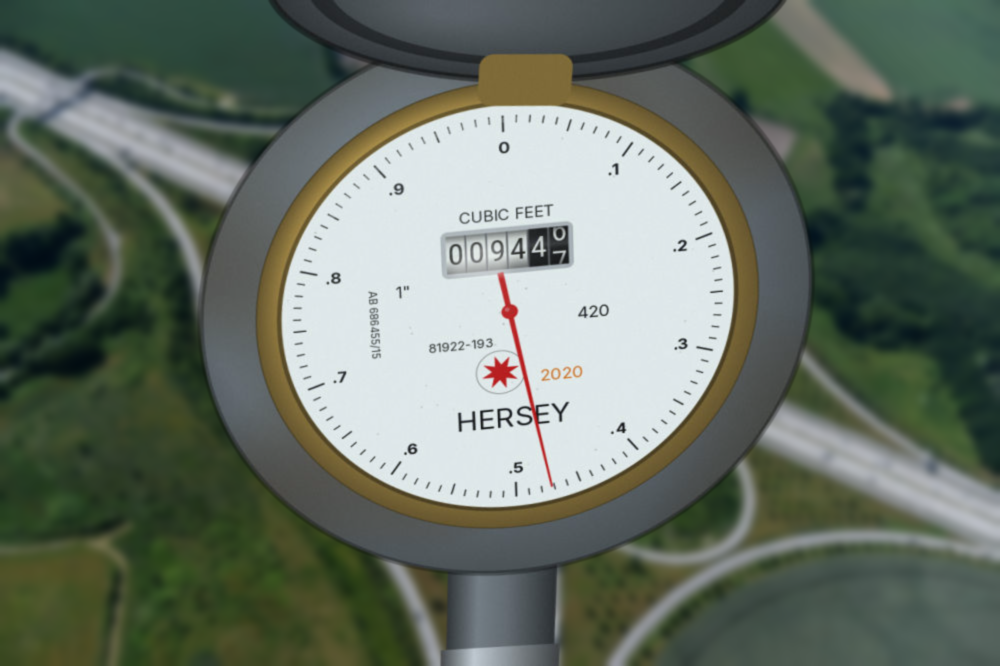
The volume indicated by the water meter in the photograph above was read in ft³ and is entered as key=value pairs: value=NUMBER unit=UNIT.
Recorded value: value=9446.47 unit=ft³
